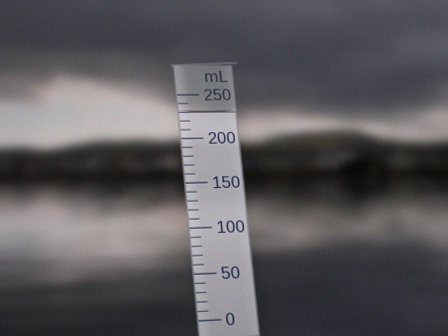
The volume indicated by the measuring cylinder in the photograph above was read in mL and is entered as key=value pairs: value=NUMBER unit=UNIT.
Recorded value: value=230 unit=mL
